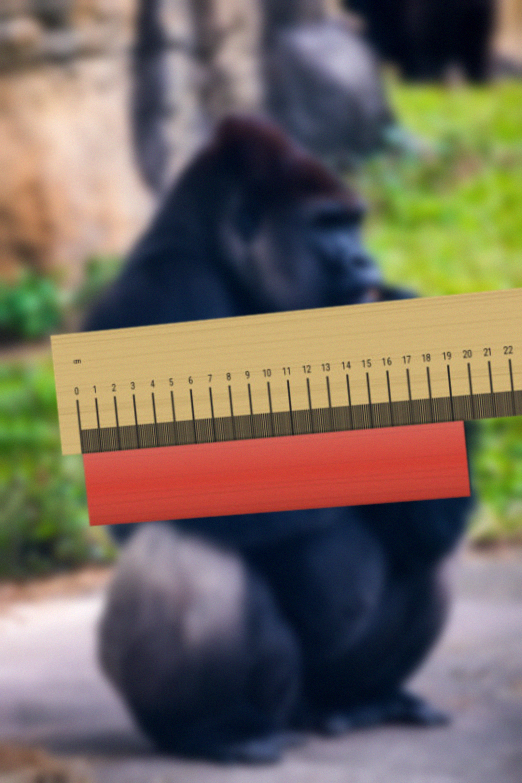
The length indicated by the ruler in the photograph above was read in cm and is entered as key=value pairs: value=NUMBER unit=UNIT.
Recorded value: value=19.5 unit=cm
